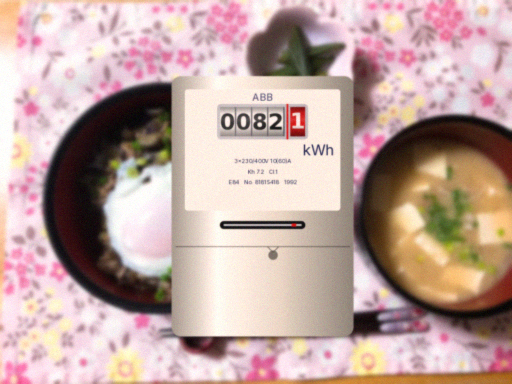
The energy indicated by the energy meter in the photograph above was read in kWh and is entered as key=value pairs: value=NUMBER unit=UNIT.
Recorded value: value=82.1 unit=kWh
